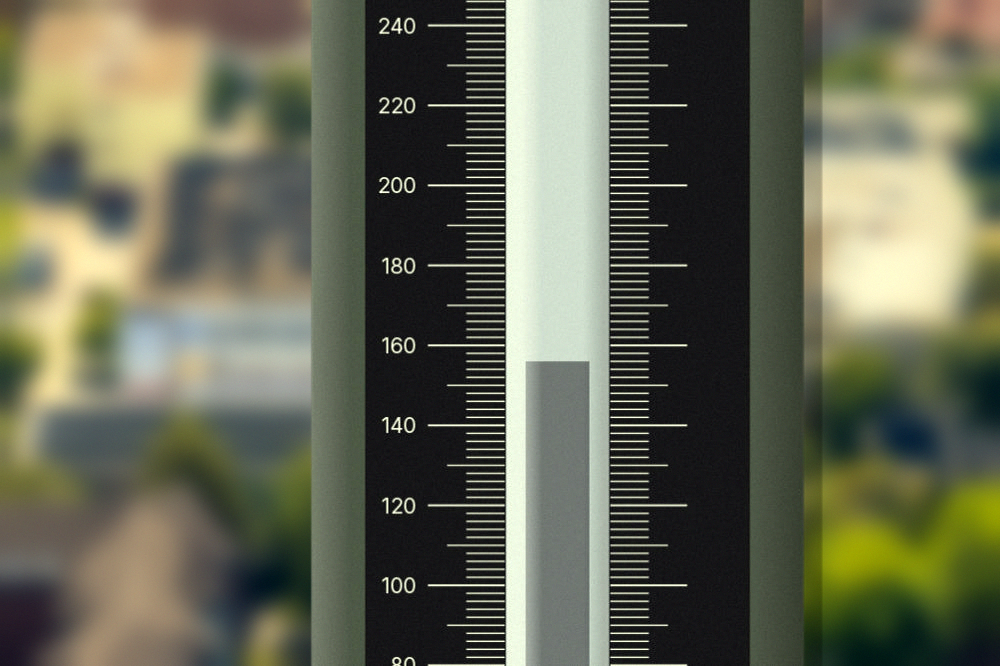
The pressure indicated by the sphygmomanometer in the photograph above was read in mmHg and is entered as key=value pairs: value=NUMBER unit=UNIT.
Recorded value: value=156 unit=mmHg
